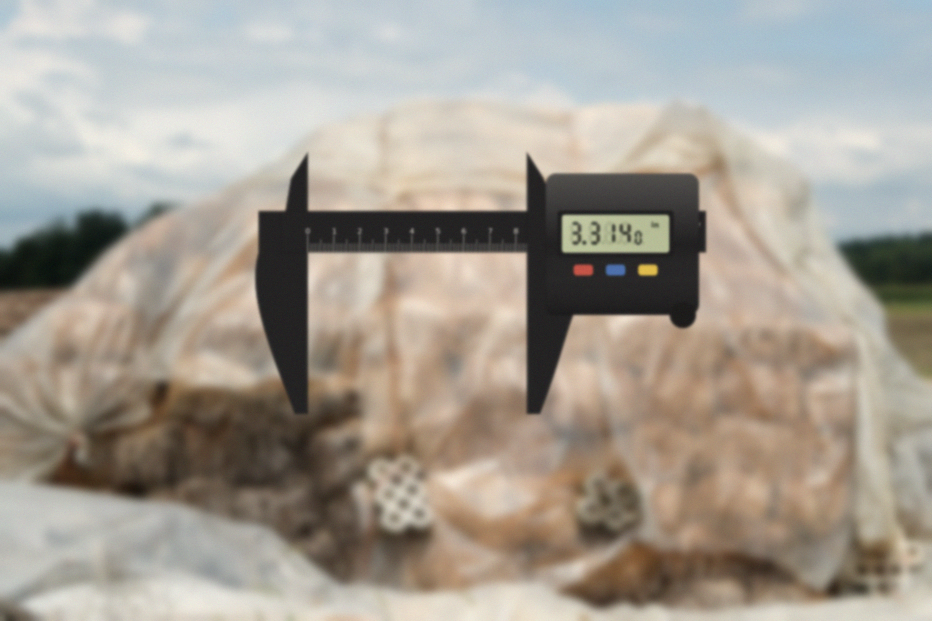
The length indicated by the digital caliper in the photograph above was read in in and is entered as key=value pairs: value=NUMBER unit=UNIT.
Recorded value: value=3.3140 unit=in
